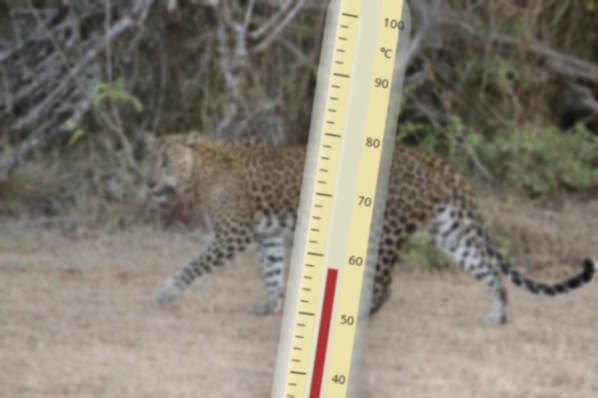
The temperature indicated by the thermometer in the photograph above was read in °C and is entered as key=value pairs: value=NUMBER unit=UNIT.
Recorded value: value=58 unit=°C
